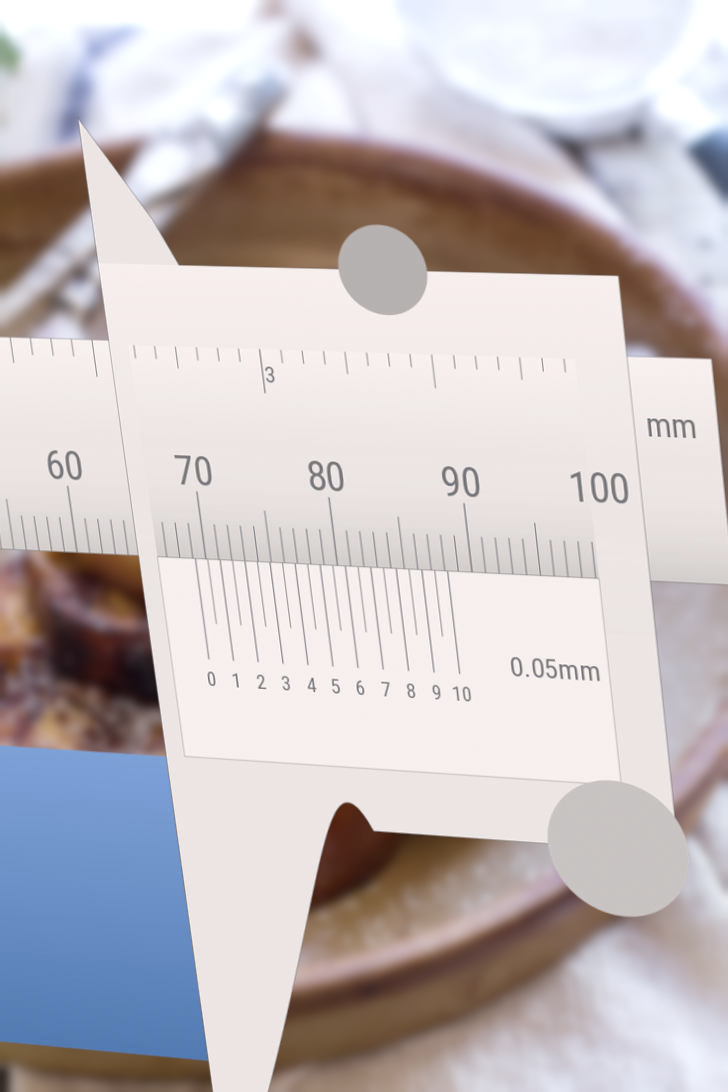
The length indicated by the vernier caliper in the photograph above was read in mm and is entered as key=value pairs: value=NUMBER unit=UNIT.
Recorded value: value=69.2 unit=mm
